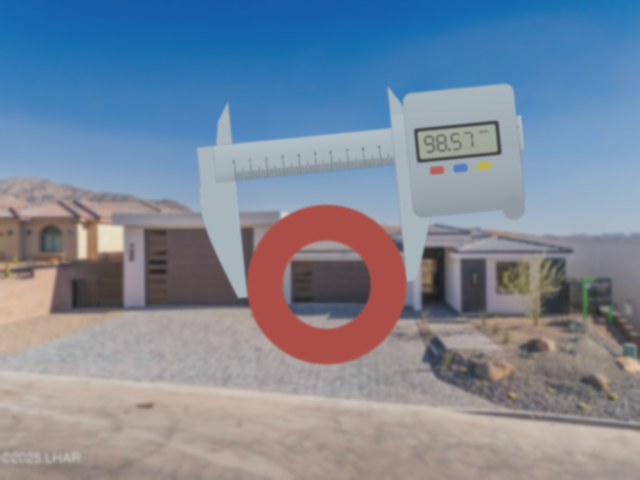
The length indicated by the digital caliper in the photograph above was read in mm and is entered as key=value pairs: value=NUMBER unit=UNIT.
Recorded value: value=98.57 unit=mm
